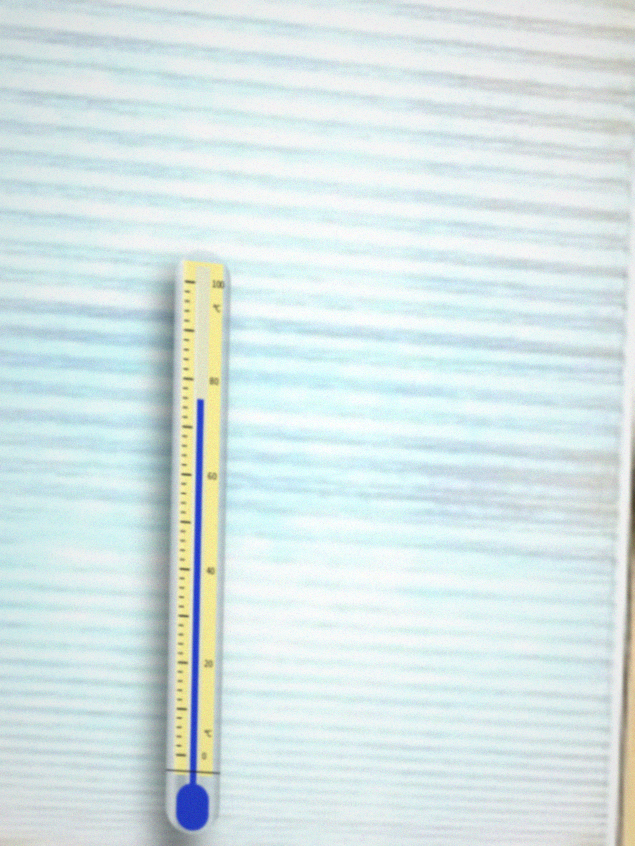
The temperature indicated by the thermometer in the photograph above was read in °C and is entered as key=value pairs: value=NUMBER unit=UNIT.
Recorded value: value=76 unit=°C
